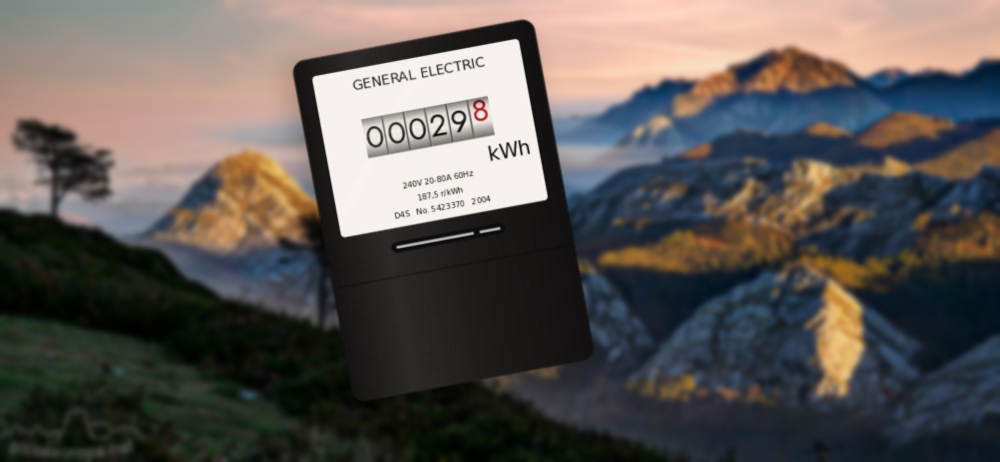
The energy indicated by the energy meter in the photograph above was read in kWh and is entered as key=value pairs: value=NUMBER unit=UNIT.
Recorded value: value=29.8 unit=kWh
